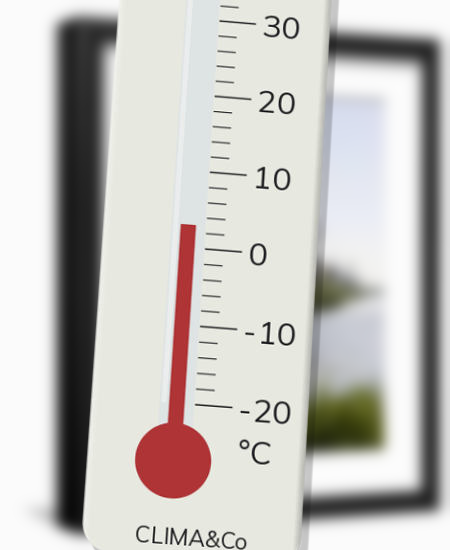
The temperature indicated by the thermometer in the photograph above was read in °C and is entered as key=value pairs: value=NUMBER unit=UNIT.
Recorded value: value=3 unit=°C
